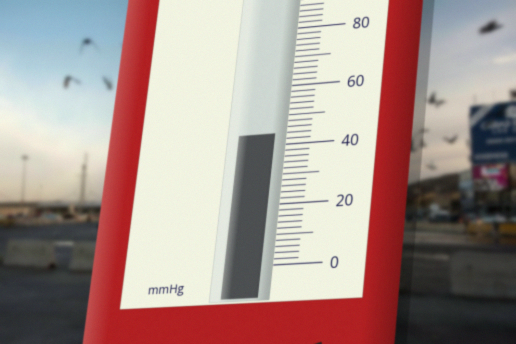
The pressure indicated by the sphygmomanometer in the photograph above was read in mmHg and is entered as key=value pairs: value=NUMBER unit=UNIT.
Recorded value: value=44 unit=mmHg
